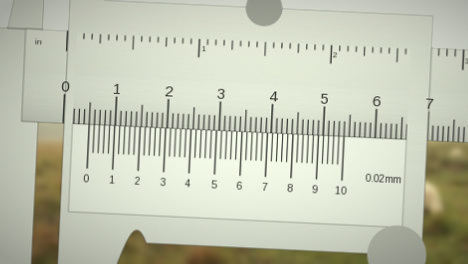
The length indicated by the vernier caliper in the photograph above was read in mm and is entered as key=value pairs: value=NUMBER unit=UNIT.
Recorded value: value=5.0 unit=mm
